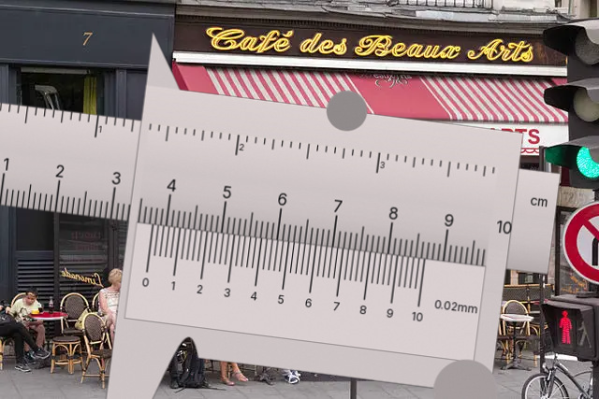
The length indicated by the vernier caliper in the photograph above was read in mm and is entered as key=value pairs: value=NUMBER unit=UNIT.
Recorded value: value=37.6 unit=mm
